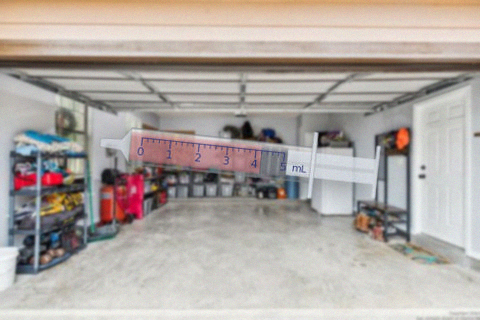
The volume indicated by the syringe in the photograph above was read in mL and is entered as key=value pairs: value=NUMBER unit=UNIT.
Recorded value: value=4.2 unit=mL
